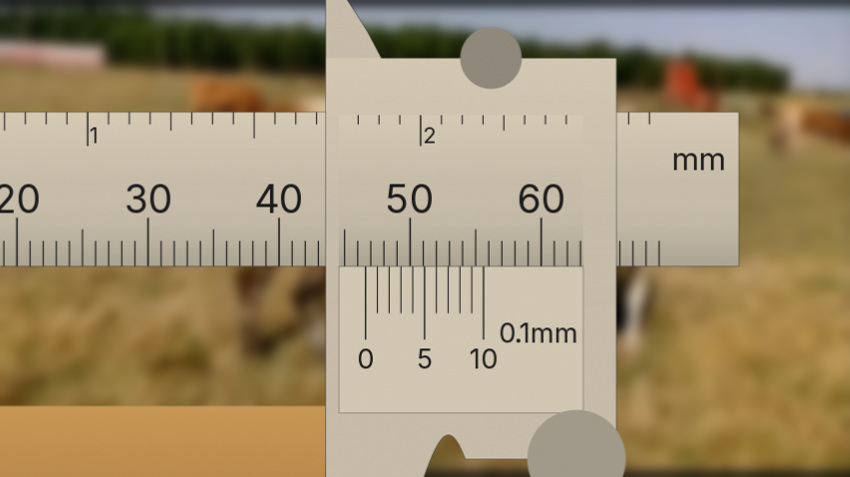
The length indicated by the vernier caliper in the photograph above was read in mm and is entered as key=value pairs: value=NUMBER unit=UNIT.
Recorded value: value=46.6 unit=mm
